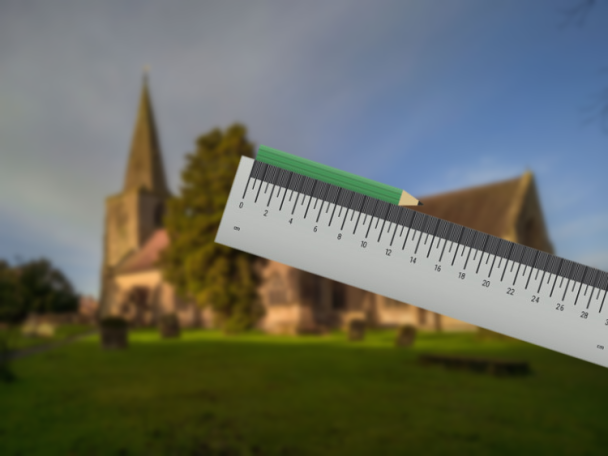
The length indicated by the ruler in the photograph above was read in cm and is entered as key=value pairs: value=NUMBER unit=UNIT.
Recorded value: value=13.5 unit=cm
